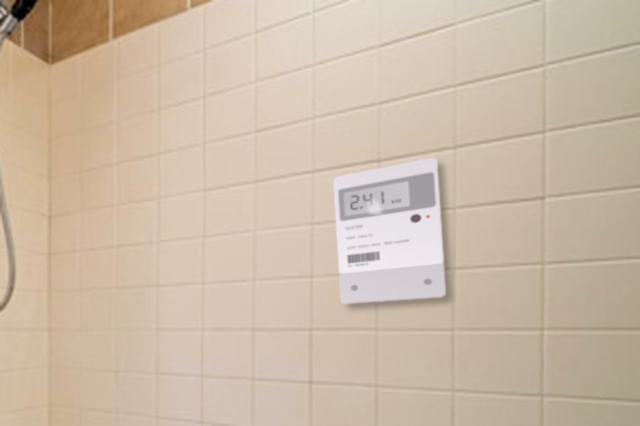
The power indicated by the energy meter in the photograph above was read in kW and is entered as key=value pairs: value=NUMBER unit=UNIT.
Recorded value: value=2.41 unit=kW
